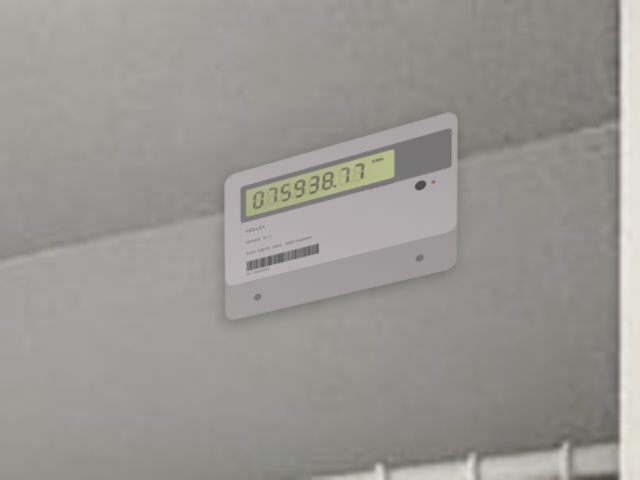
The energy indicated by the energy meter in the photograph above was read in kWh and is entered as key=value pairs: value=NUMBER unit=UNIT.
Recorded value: value=75938.77 unit=kWh
